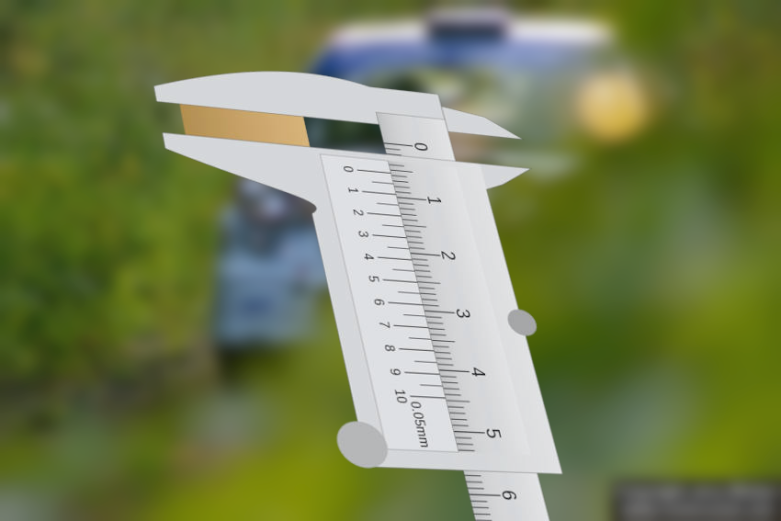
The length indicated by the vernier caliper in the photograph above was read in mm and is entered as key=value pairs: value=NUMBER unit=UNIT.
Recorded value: value=5.6 unit=mm
